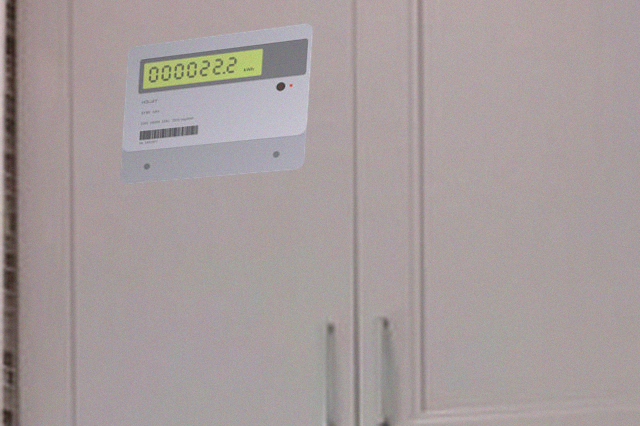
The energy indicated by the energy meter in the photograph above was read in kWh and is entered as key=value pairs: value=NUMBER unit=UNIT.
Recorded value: value=22.2 unit=kWh
